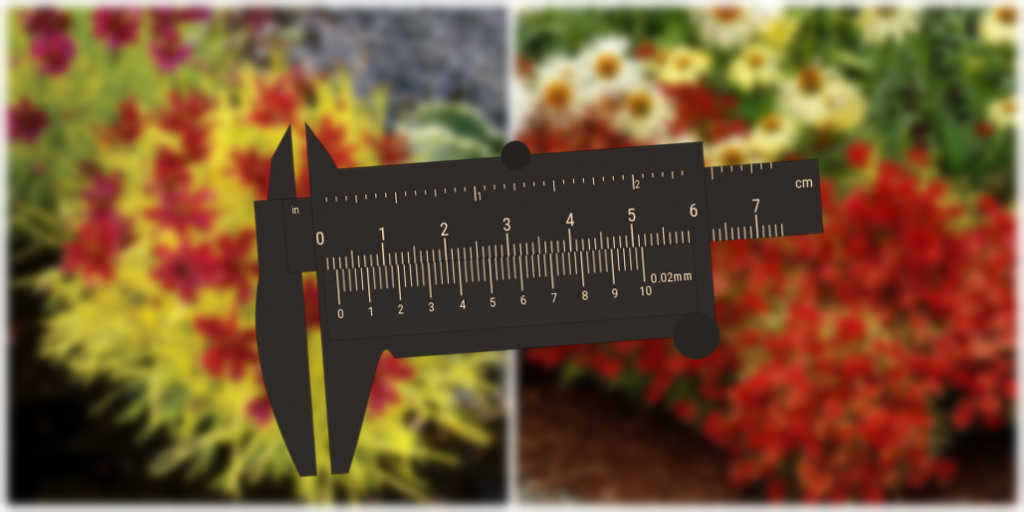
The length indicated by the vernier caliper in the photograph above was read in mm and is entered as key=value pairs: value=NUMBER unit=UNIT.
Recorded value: value=2.4 unit=mm
